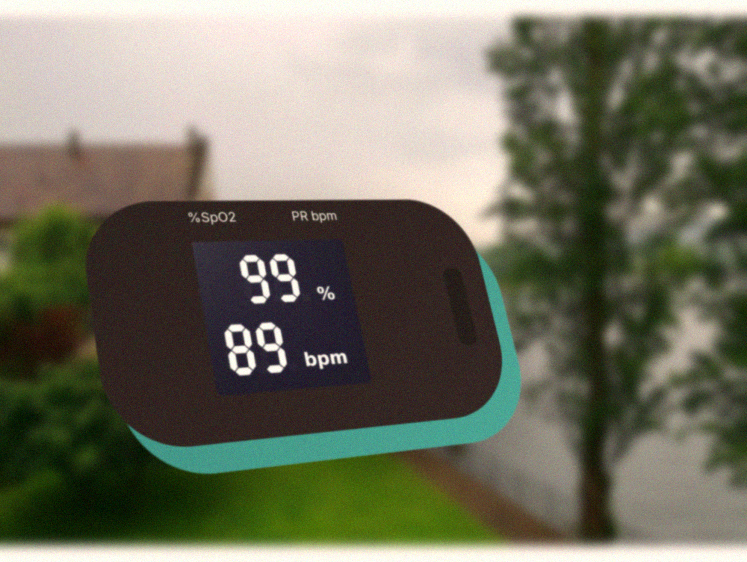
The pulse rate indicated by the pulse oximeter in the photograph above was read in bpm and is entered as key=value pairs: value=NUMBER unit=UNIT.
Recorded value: value=89 unit=bpm
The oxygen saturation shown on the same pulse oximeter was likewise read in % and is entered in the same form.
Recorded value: value=99 unit=%
